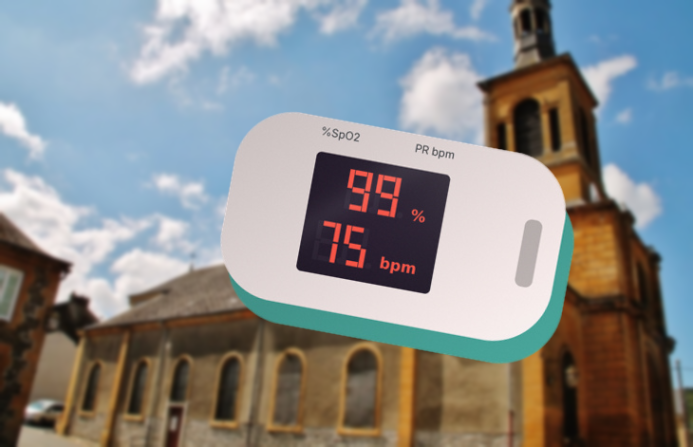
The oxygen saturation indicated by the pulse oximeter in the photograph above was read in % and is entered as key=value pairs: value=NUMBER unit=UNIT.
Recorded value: value=99 unit=%
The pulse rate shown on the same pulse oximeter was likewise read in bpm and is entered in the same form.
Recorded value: value=75 unit=bpm
